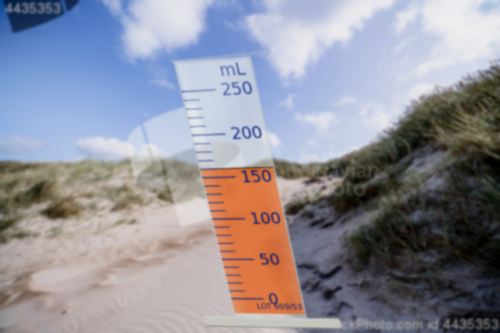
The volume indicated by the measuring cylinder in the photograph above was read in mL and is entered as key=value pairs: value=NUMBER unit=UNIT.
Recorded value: value=160 unit=mL
